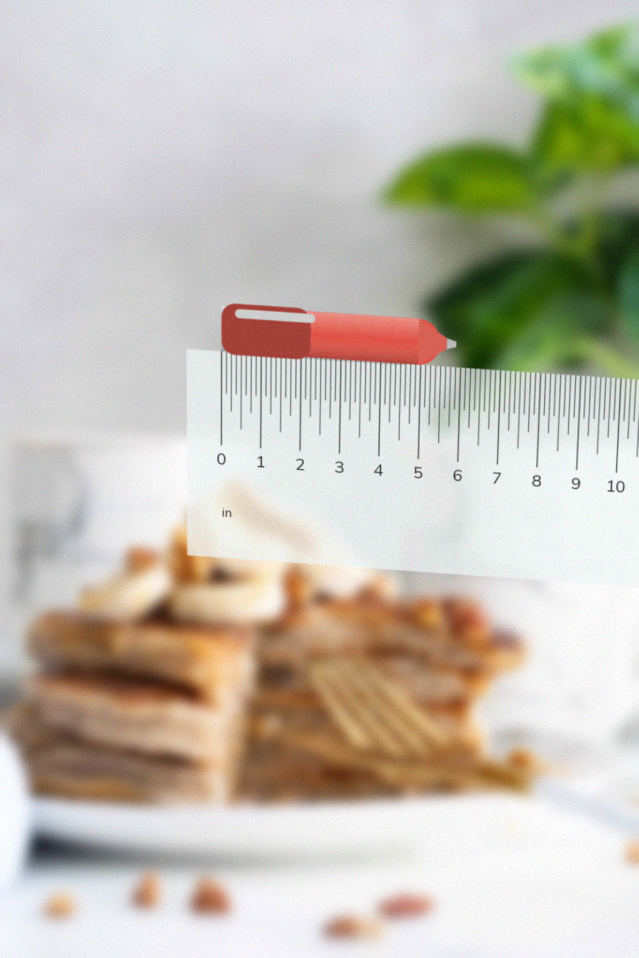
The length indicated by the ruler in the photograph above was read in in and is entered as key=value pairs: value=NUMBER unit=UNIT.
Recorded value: value=5.875 unit=in
